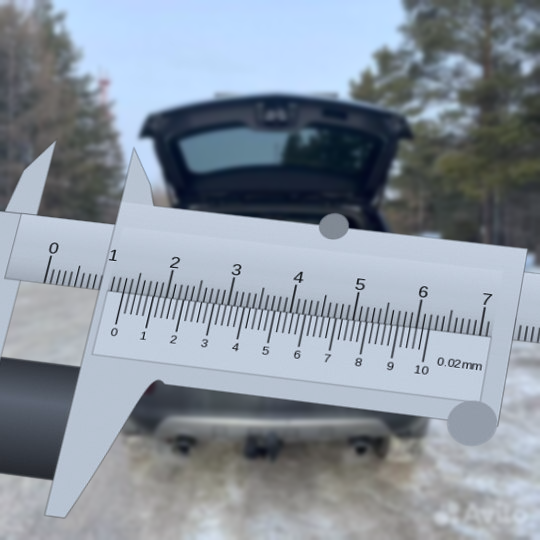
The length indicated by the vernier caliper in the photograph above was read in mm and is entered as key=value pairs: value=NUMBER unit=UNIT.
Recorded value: value=13.0 unit=mm
